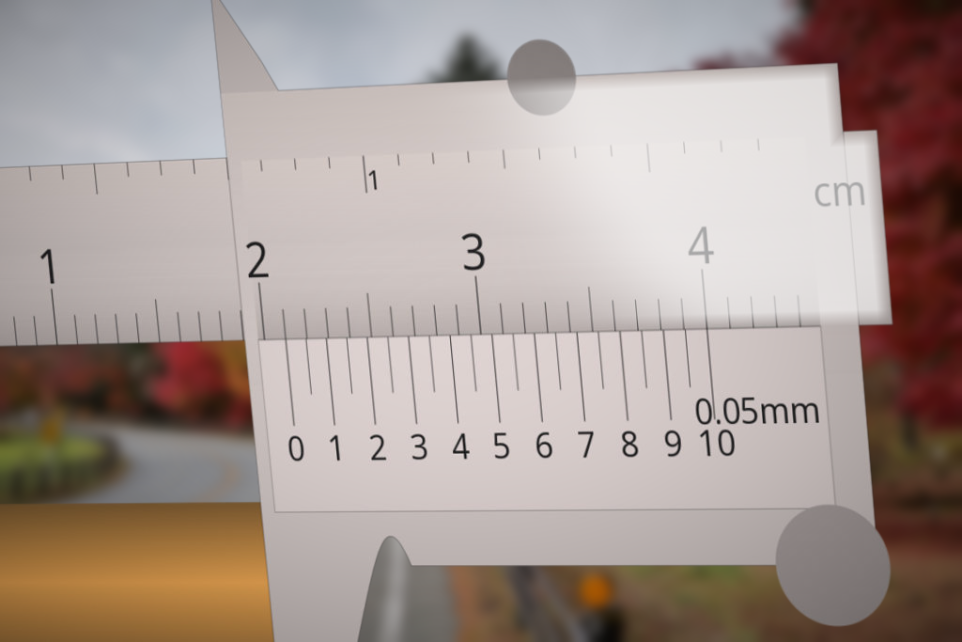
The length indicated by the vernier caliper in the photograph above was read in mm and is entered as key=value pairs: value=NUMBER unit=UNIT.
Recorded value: value=21.0 unit=mm
